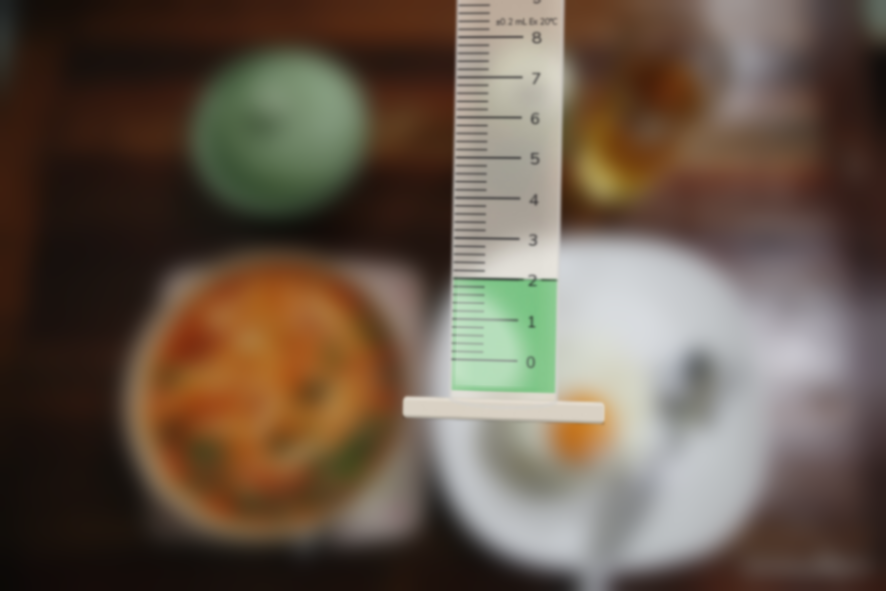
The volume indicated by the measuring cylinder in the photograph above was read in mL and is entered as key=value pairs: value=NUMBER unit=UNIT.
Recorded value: value=2 unit=mL
